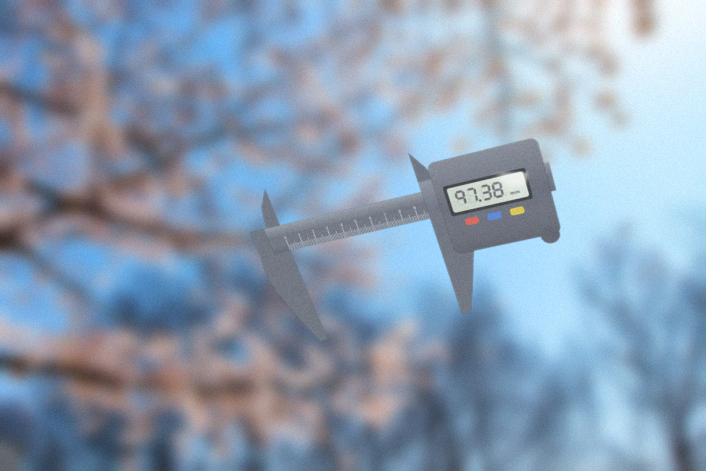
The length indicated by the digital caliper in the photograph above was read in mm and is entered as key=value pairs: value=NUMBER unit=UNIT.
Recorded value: value=97.38 unit=mm
